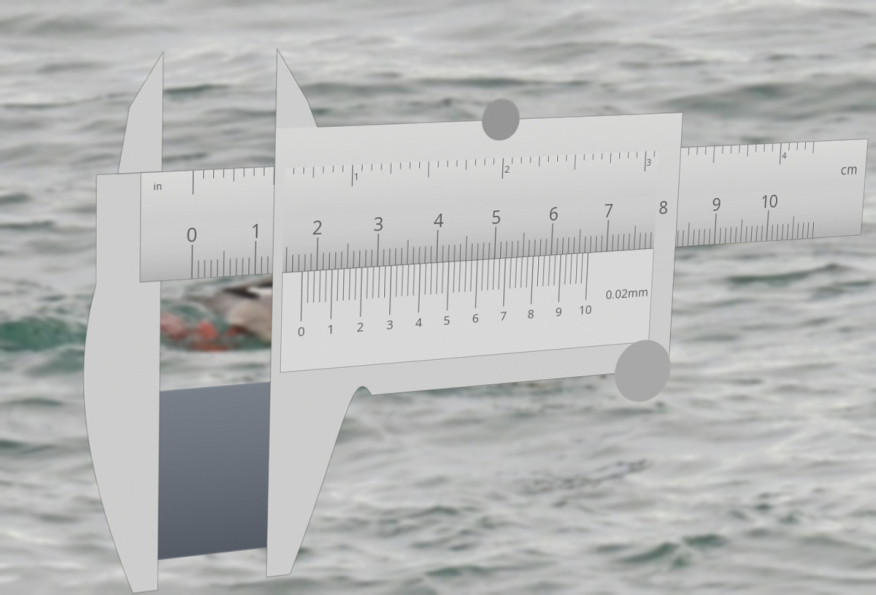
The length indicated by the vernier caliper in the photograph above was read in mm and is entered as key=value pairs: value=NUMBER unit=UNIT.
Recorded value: value=17.6 unit=mm
